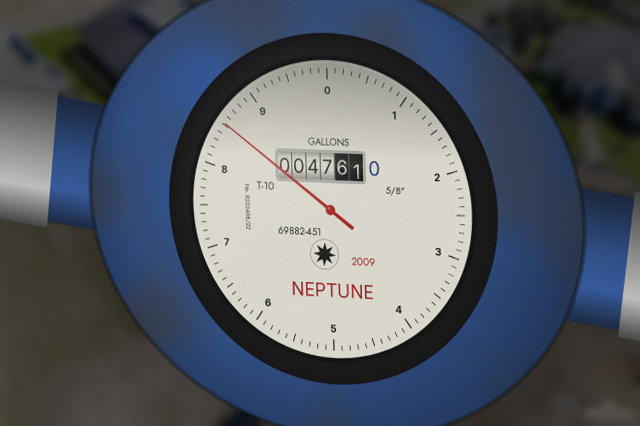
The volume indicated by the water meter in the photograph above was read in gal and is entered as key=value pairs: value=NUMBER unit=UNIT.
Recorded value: value=47608.5 unit=gal
